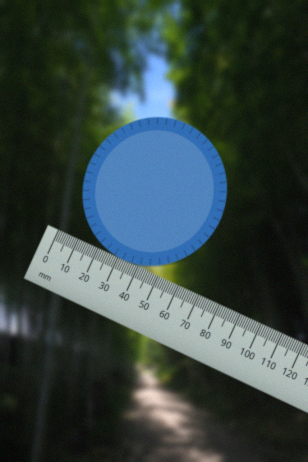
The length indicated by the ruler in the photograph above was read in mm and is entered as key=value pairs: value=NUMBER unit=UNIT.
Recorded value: value=65 unit=mm
